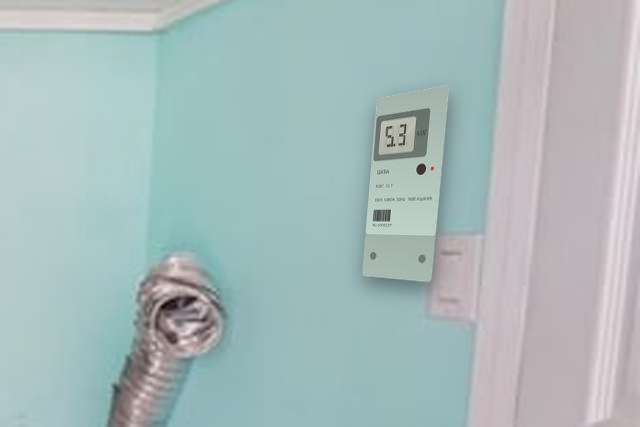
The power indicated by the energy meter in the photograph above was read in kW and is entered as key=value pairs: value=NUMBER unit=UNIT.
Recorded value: value=5.3 unit=kW
